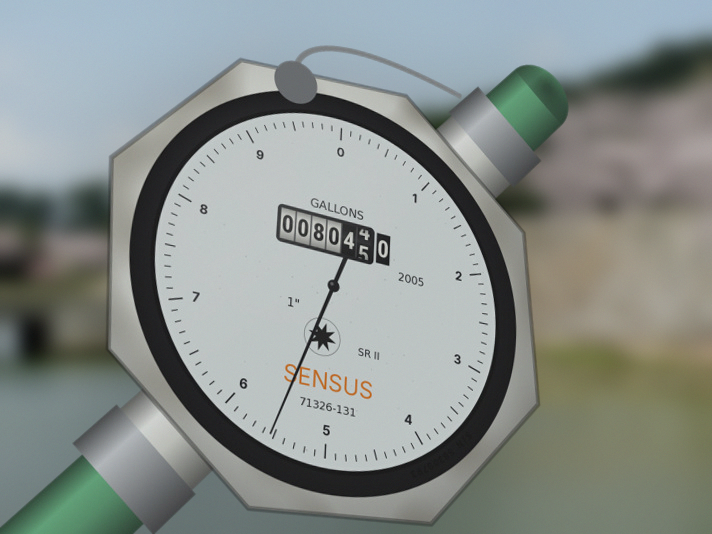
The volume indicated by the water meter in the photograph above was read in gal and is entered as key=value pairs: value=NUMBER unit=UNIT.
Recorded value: value=80445.5 unit=gal
